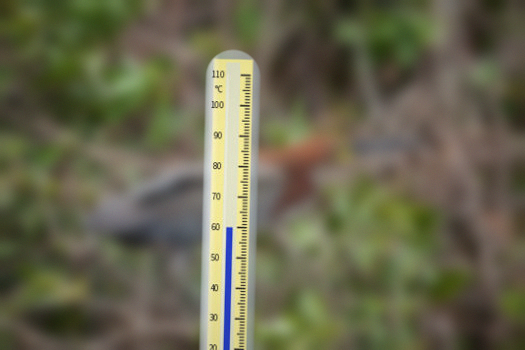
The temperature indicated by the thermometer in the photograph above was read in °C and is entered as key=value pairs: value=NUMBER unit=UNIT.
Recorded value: value=60 unit=°C
